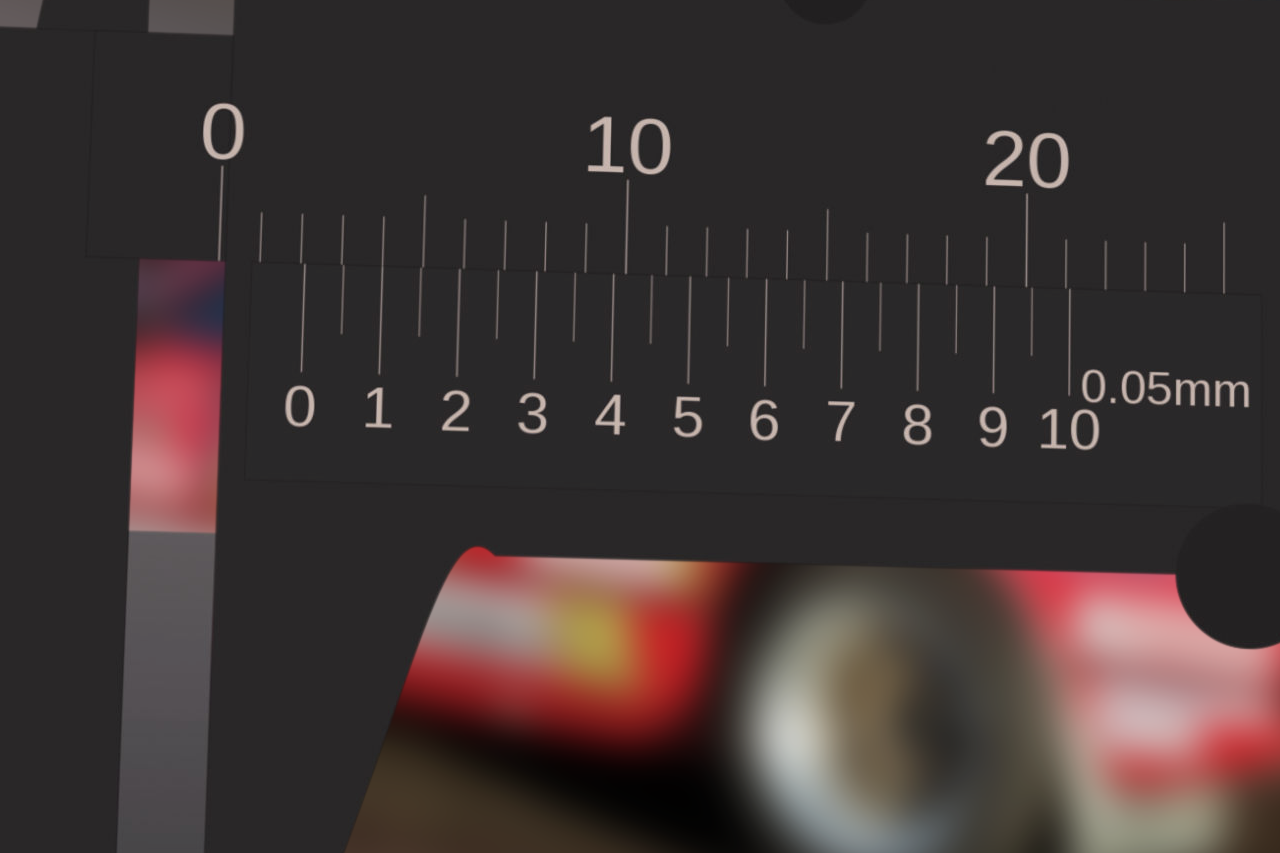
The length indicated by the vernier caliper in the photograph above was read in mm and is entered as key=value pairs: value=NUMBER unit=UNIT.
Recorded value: value=2.10 unit=mm
